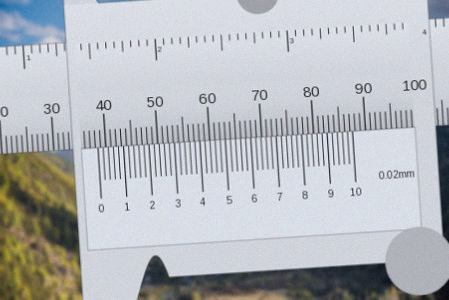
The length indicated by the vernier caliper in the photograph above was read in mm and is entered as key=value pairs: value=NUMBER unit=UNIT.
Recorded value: value=38.5 unit=mm
